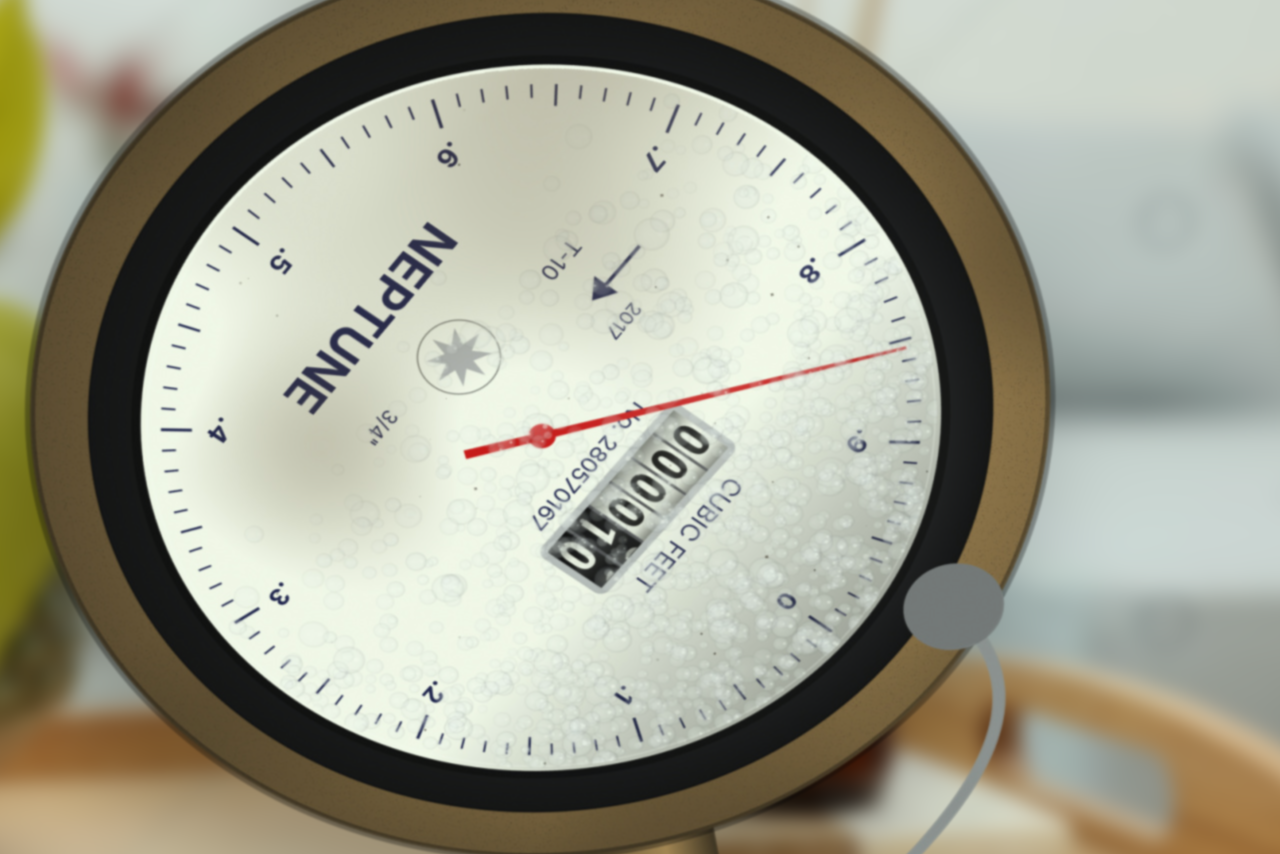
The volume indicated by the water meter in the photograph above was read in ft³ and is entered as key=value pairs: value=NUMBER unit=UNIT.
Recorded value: value=9.85 unit=ft³
